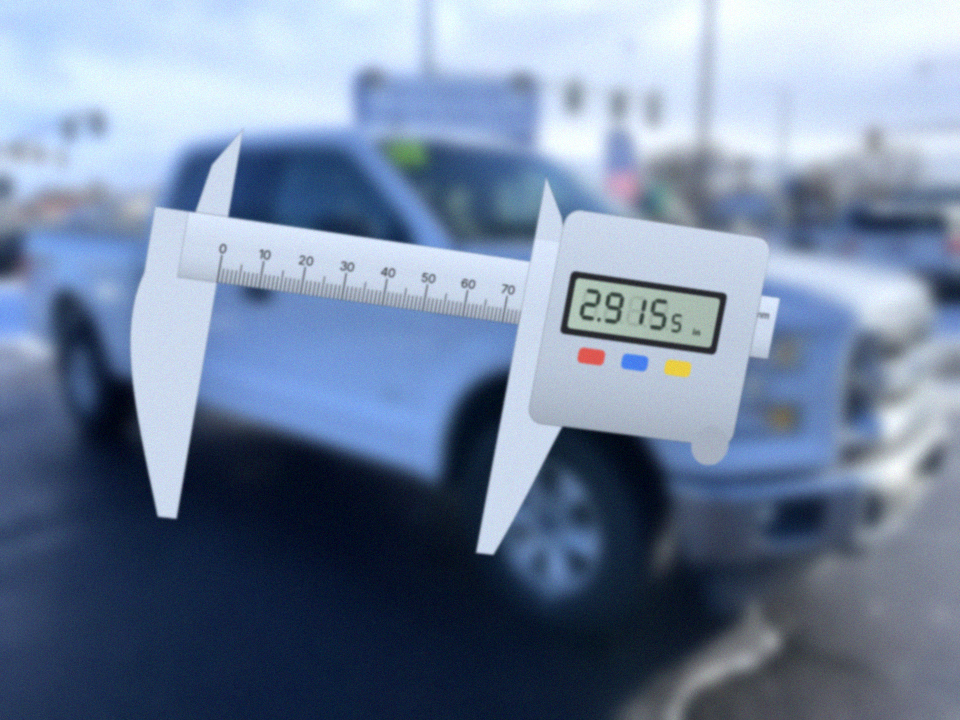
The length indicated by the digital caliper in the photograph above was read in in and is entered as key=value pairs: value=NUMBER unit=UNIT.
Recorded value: value=2.9155 unit=in
